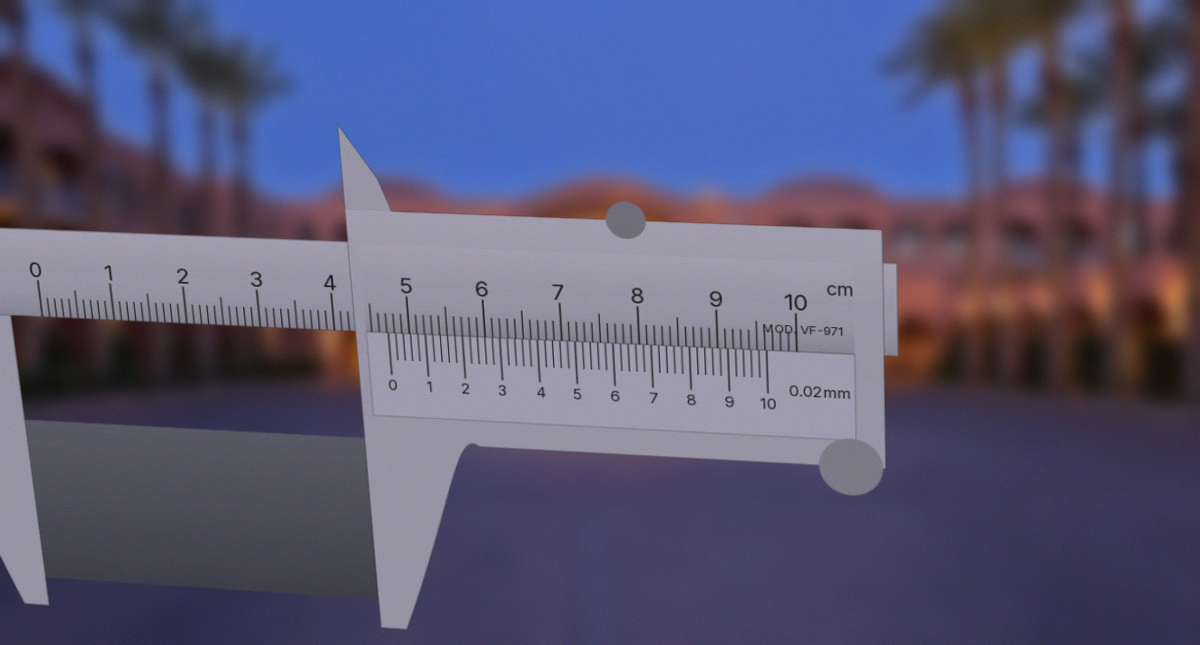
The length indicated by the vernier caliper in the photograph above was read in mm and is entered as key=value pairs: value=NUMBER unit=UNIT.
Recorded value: value=47.2 unit=mm
